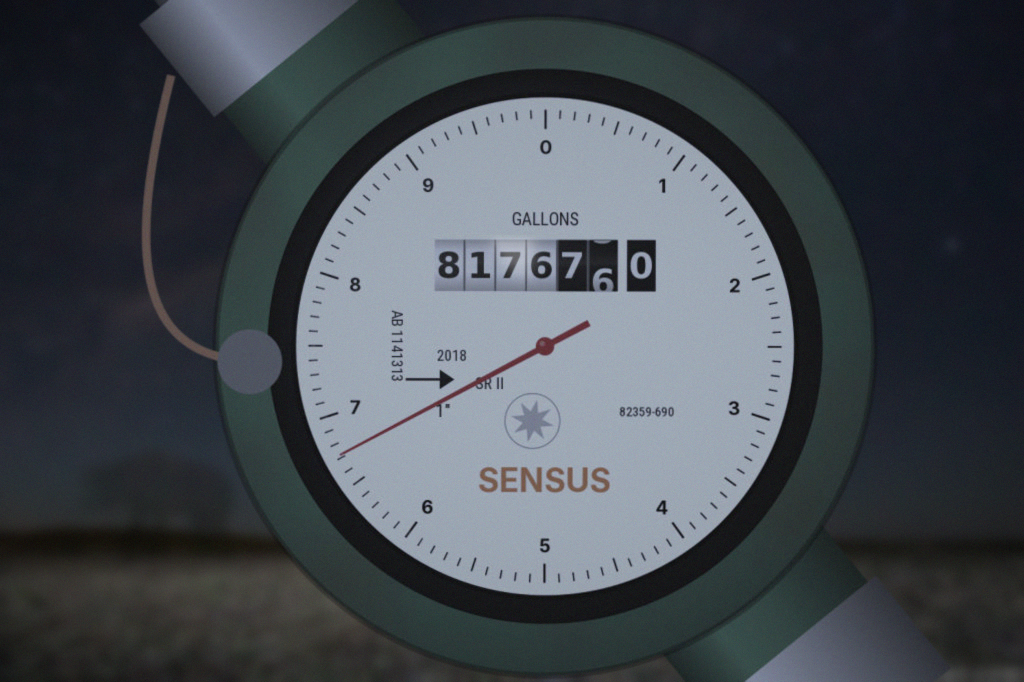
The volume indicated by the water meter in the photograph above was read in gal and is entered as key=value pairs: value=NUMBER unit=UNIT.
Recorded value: value=8176756.7 unit=gal
